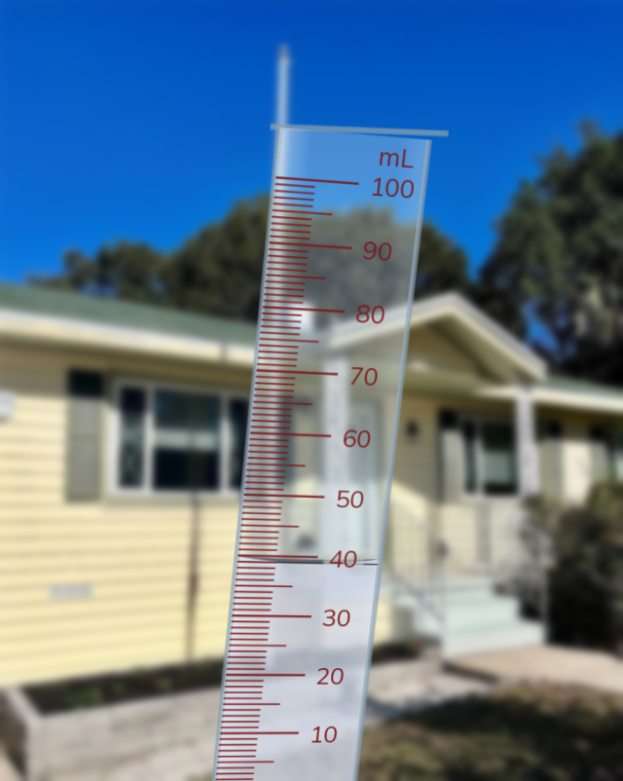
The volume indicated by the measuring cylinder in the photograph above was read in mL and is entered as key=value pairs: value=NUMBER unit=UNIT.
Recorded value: value=39 unit=mL
